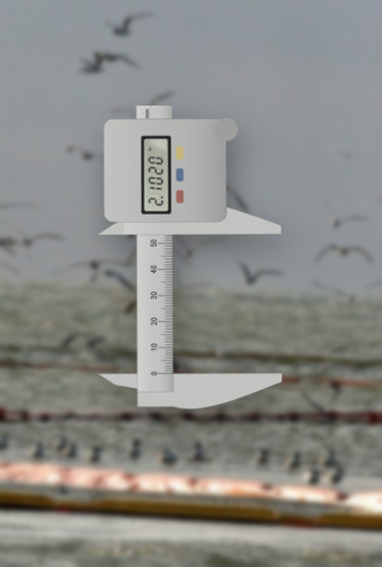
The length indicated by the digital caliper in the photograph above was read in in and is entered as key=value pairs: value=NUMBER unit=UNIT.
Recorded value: value=2.1020 unit=in
